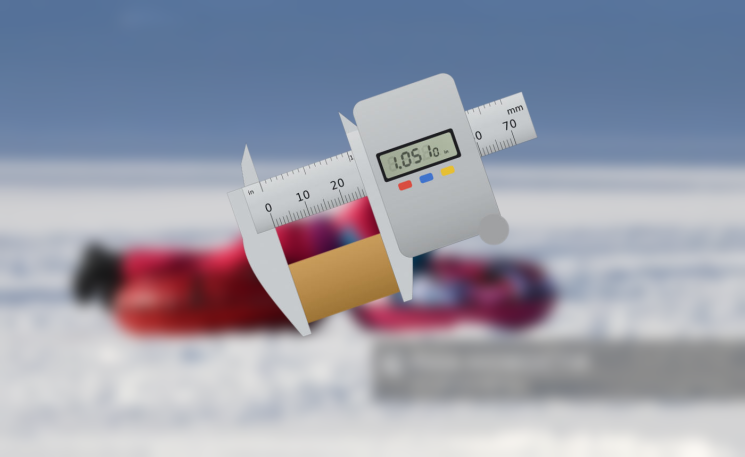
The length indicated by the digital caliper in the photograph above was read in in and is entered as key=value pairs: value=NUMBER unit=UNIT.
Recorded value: value=1.0510 unit=in
